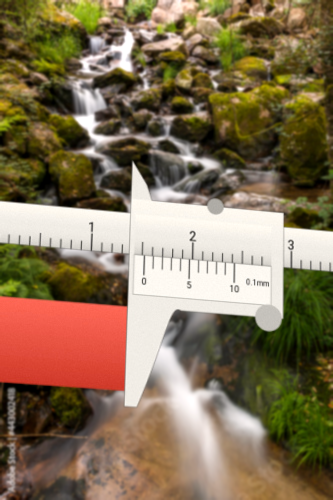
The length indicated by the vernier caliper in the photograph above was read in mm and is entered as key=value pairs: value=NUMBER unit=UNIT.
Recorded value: value=15.2 unit=mm
